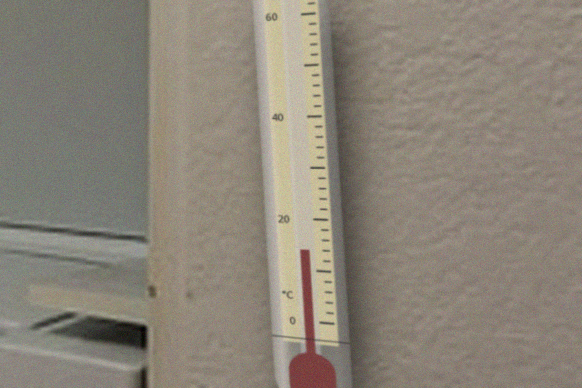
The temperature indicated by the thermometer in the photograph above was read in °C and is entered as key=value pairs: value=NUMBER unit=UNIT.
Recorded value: value=14 unit=°C
